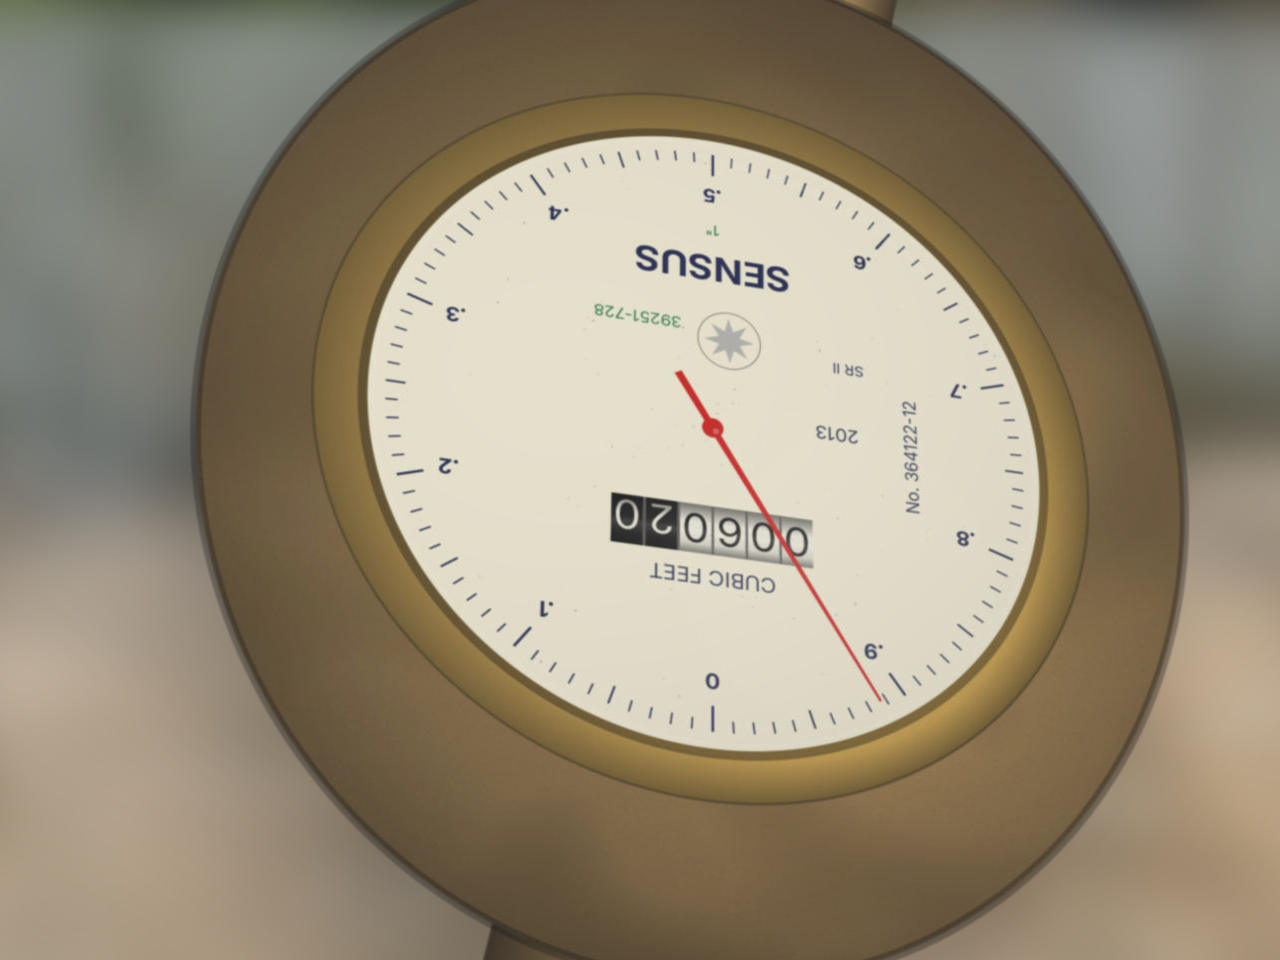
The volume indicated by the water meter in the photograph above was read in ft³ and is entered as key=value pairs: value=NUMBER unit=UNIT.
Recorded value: value=6019.91 unit=ft³
